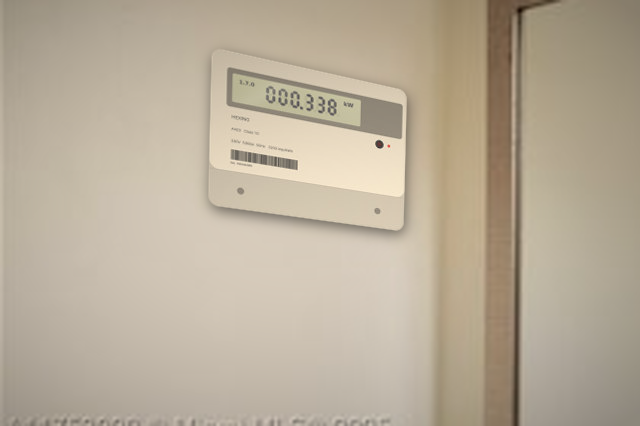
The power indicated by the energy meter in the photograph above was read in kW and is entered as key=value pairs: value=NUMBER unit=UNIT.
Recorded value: value=0.338 unit=kW
